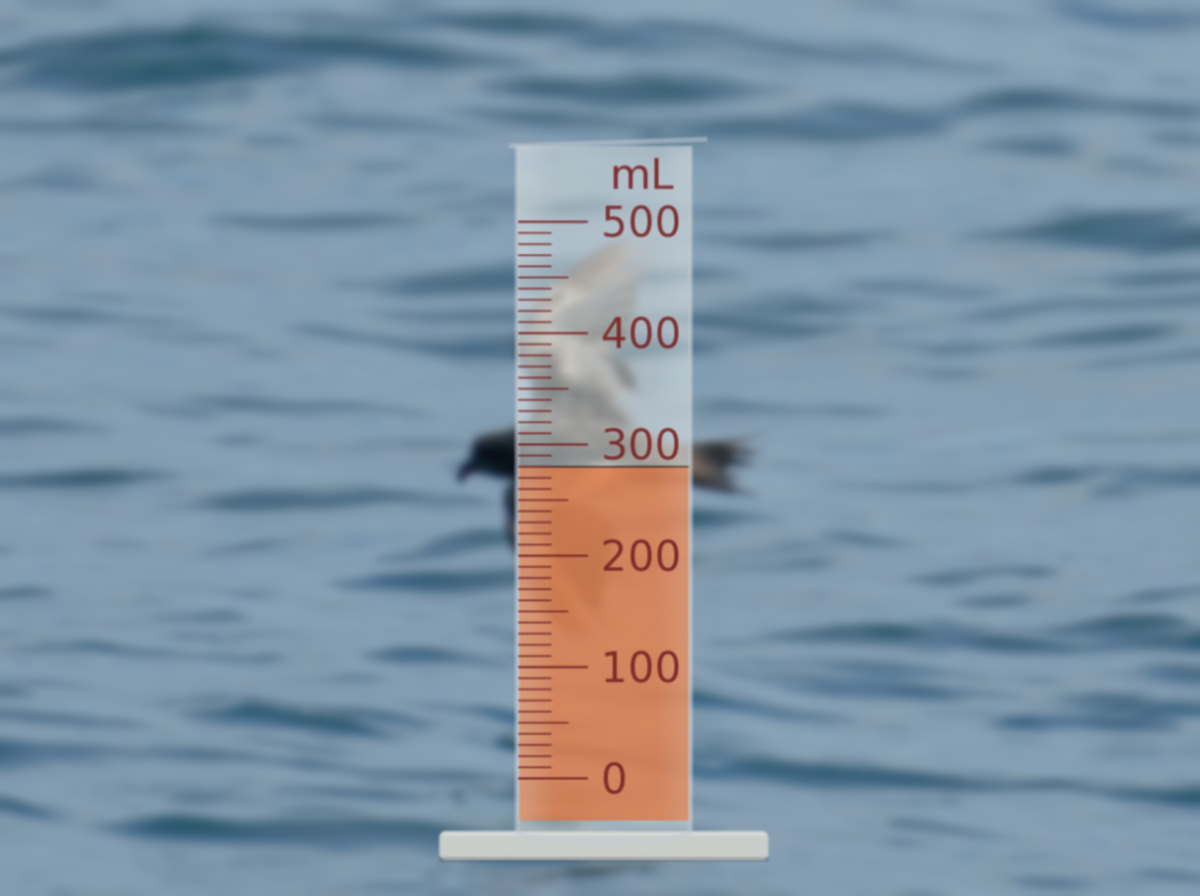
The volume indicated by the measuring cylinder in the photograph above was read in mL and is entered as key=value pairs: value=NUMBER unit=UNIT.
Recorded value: value=280 unit=mL
